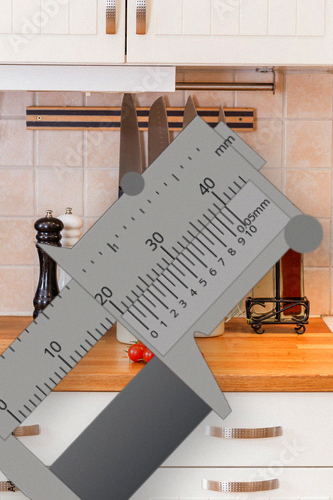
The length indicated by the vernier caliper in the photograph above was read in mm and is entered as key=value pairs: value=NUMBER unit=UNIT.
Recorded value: value=20.8 unit=mm
